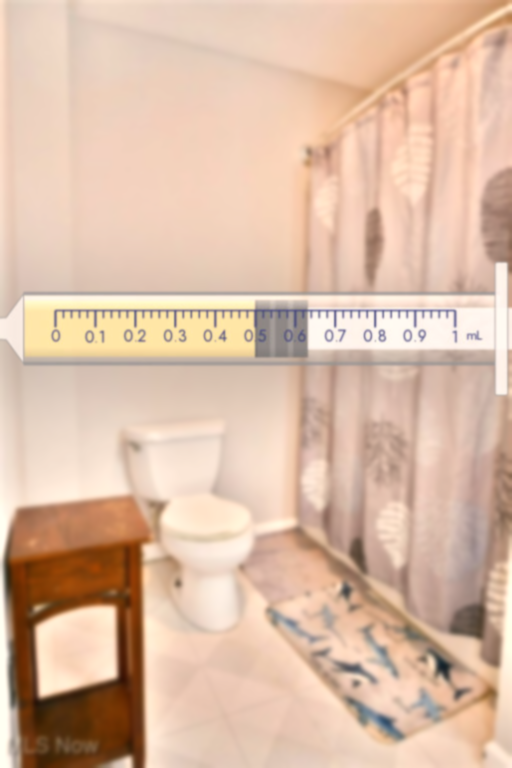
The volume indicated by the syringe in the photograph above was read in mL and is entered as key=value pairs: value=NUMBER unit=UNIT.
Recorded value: value=0.5 unit=mL
